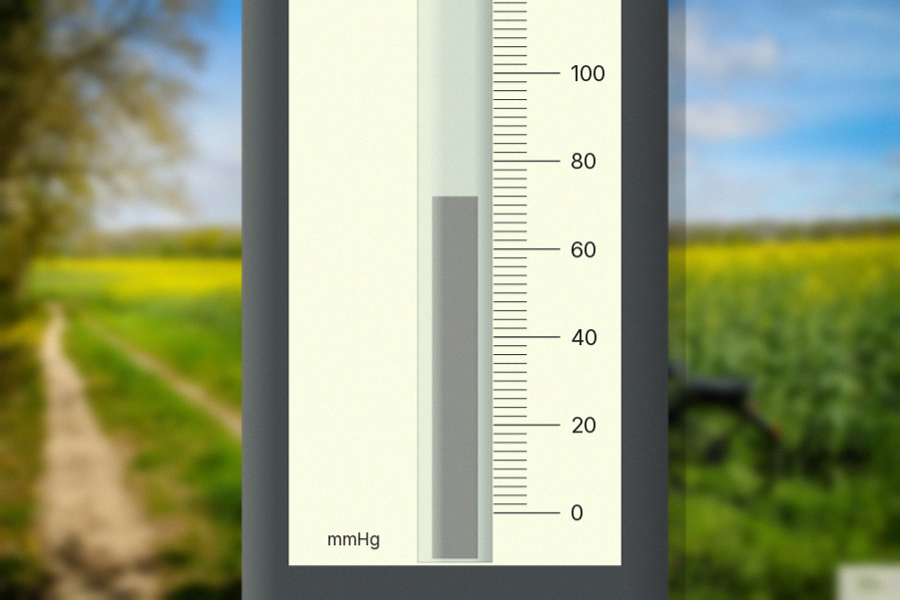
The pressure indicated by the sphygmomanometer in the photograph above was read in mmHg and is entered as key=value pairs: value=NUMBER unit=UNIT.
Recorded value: value=72 unit=mmHg
